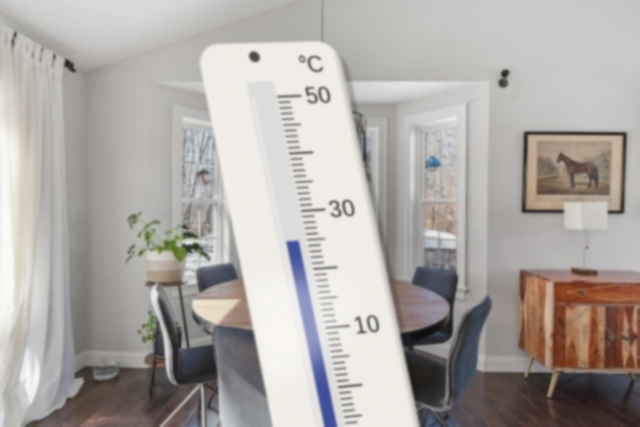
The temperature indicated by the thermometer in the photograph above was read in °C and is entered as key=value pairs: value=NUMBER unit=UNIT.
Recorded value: value=25 unit=°C
